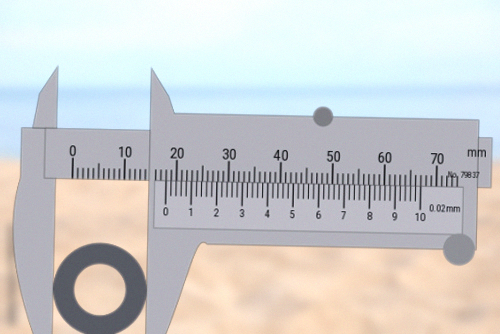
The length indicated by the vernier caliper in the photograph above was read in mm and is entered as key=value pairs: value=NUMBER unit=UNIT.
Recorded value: value=18.0 unit=mm
